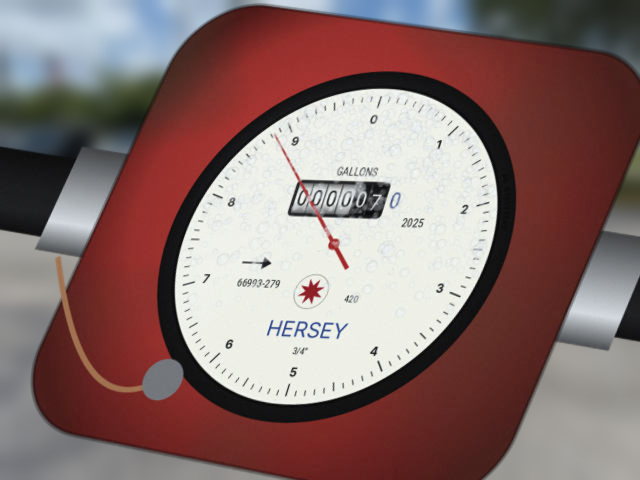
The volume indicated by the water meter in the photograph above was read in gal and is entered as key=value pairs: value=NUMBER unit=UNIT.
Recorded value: value=68.8 unit=gal
